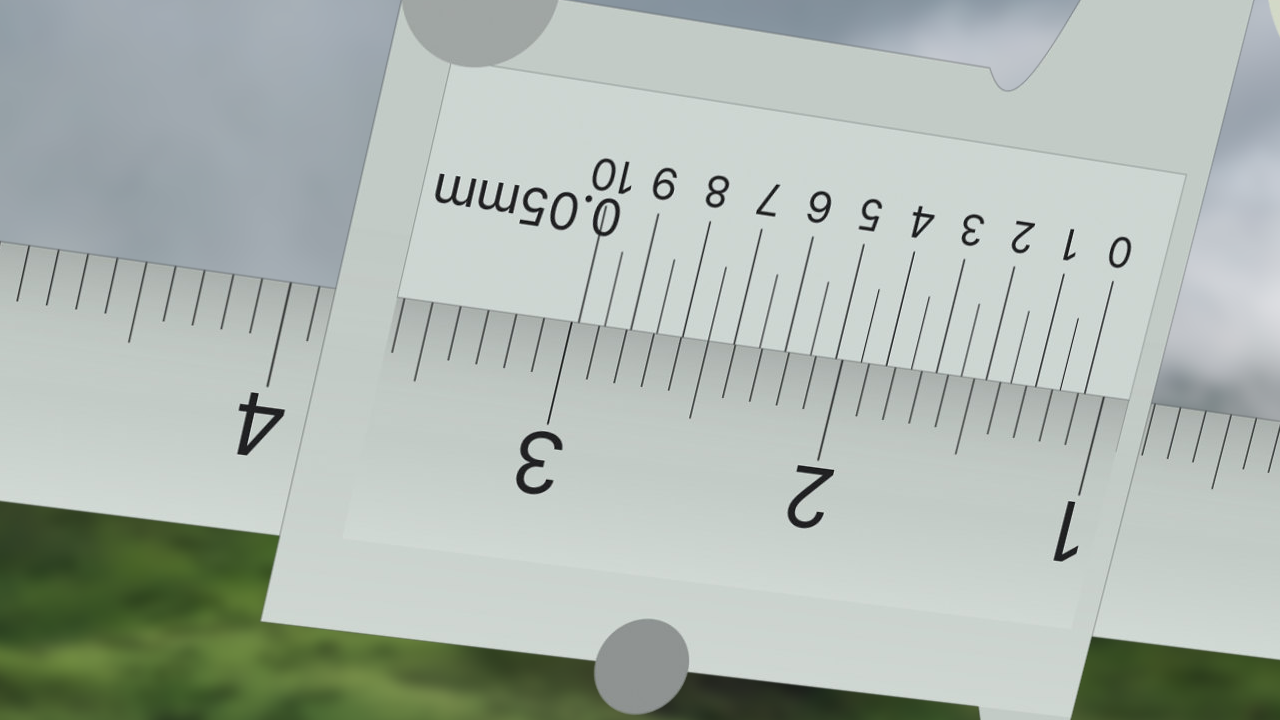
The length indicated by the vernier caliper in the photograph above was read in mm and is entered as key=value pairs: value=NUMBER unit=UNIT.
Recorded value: value=10.75 unit=mm
